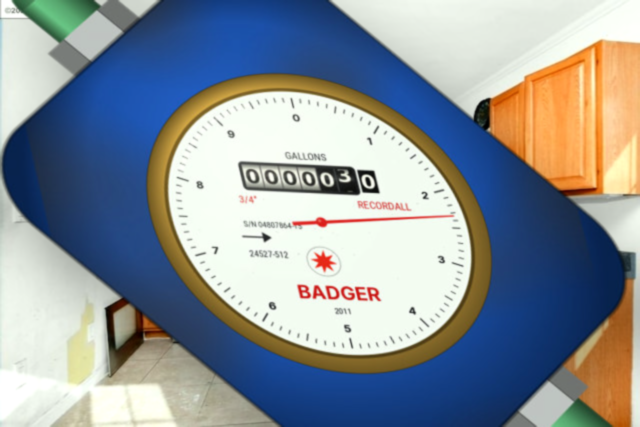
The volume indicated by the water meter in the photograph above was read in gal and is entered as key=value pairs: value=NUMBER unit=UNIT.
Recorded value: value=32.3 unit=gal
